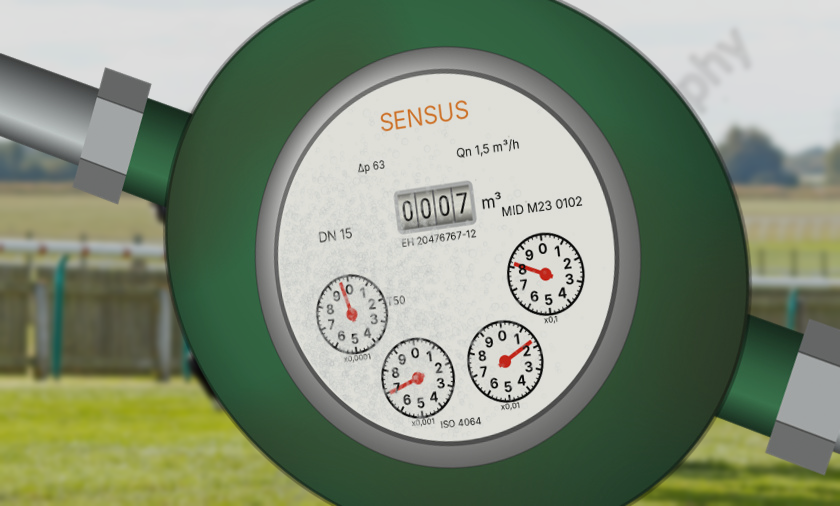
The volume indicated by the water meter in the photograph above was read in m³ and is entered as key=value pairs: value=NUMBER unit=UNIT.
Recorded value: value=7.8169 unit=m³
